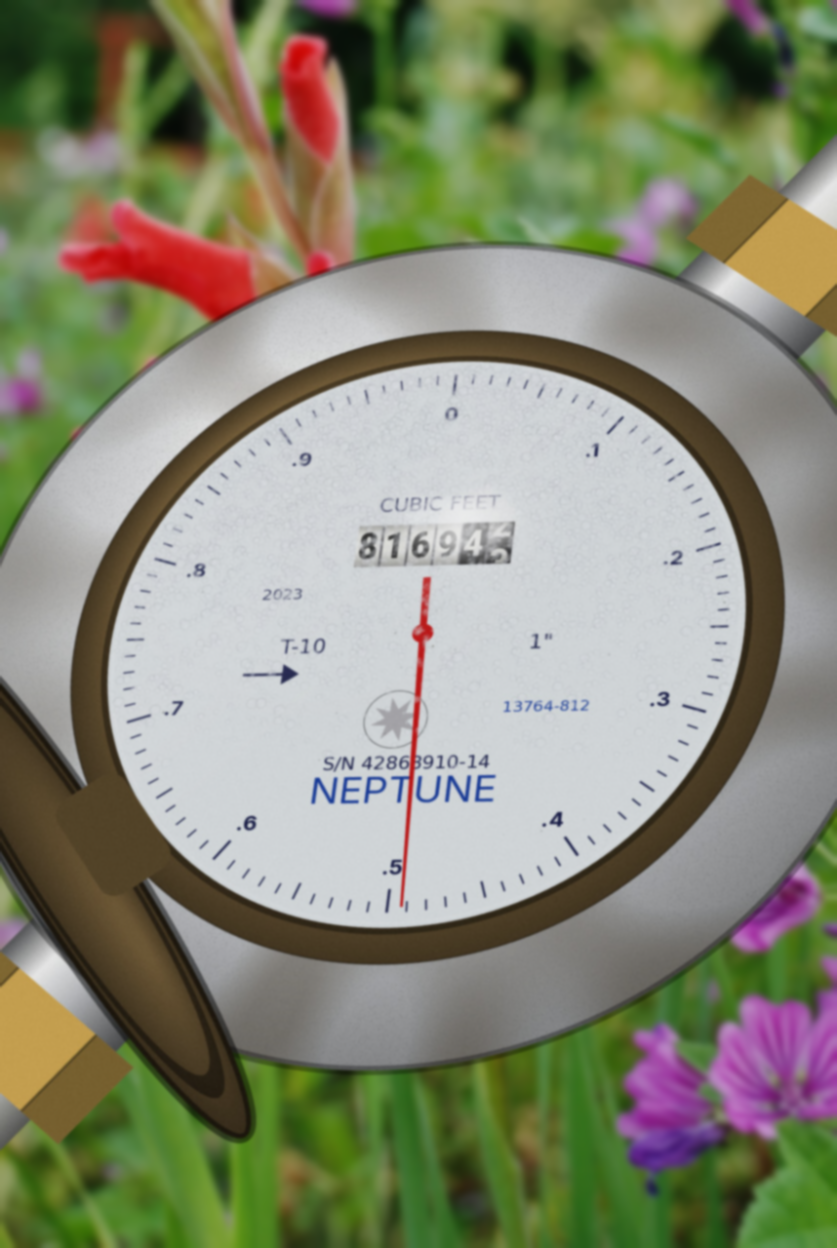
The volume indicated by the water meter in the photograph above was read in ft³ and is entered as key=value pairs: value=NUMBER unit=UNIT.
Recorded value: value=816942.49 unit=ft³
